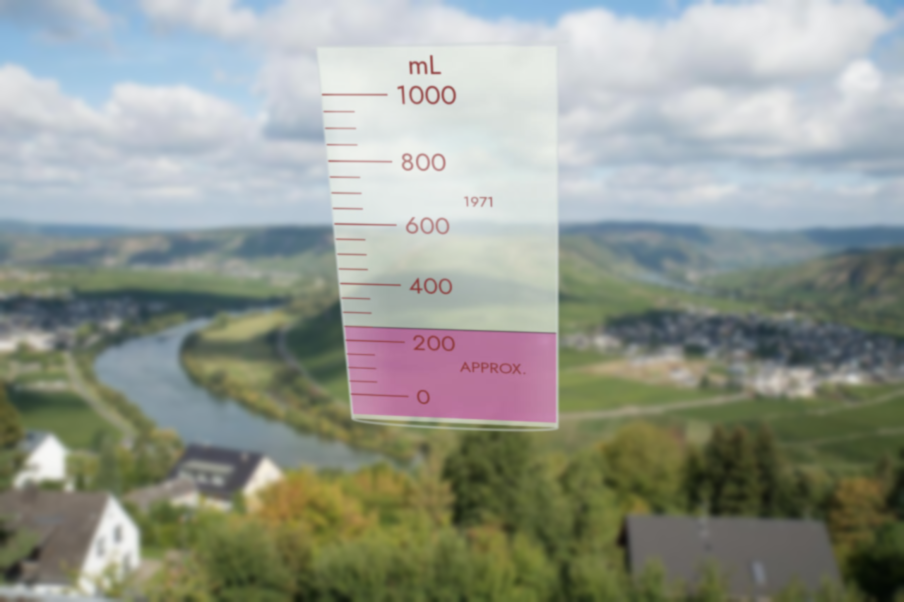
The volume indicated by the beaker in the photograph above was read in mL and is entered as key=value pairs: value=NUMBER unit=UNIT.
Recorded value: value=250 unit=mL
